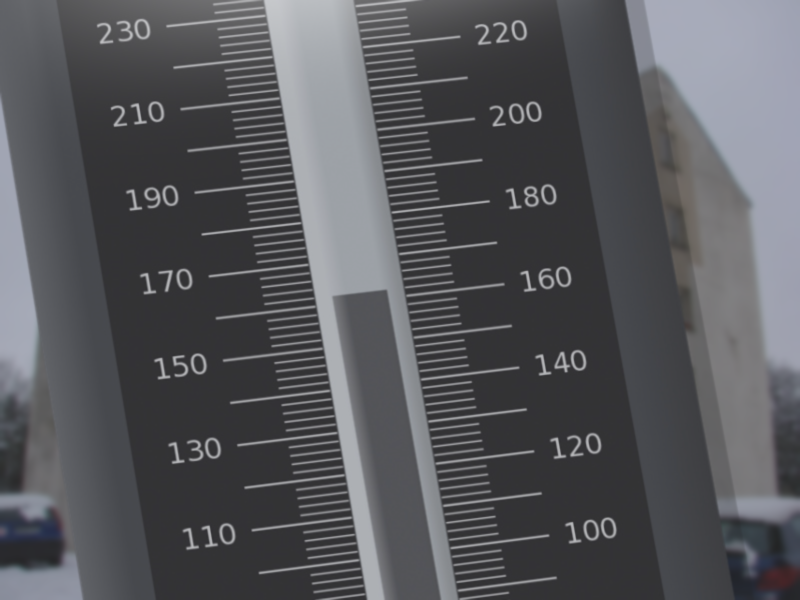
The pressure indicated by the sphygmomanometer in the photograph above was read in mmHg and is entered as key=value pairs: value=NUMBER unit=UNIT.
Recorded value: value=162 unit=mmHg
